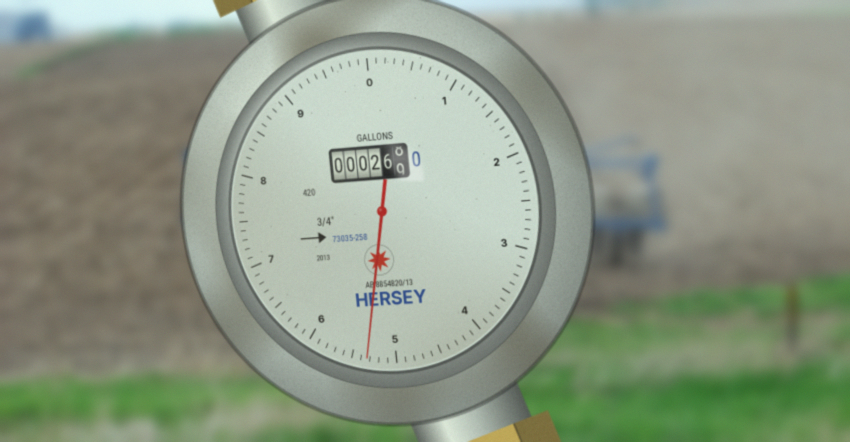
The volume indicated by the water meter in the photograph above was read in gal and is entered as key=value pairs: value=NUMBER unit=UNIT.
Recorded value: value=2685.3 unit=gal
